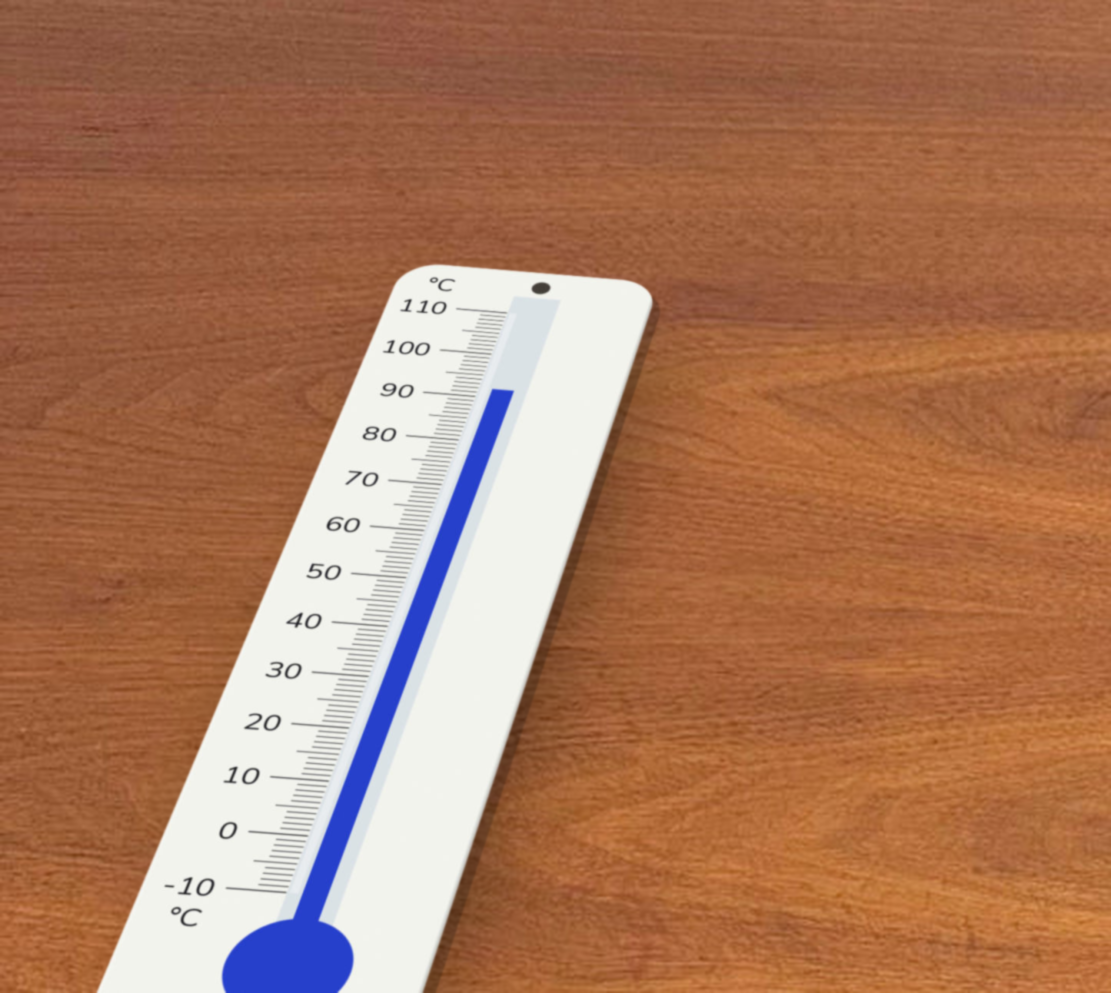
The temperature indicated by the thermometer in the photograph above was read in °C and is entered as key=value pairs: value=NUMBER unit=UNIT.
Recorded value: value=92 unit=°C
